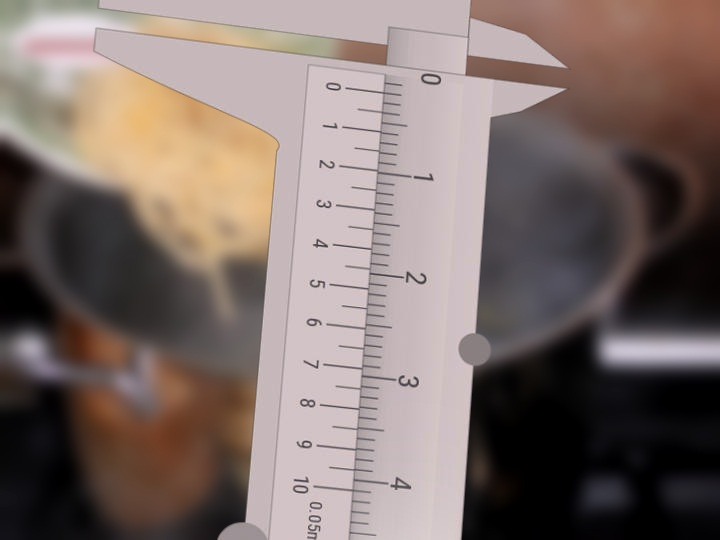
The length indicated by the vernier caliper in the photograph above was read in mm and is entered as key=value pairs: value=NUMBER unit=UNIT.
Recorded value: value=2.0 unit=mm
